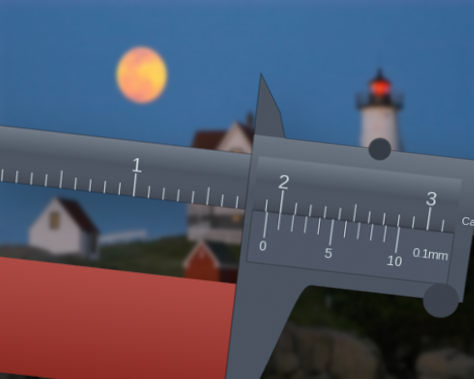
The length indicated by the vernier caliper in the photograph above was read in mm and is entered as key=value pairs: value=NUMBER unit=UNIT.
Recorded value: value=19.1 unit=mm
